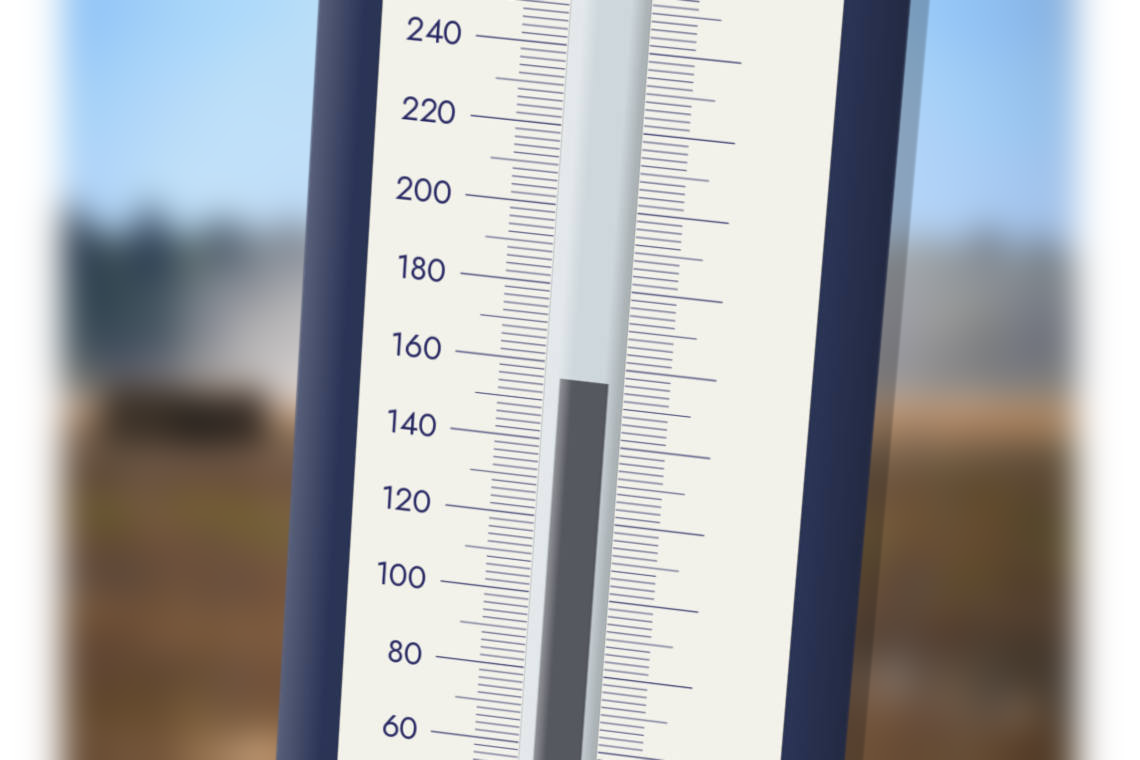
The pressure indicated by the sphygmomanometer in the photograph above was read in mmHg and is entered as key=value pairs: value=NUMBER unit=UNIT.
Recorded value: value=156 unit=mmHg
